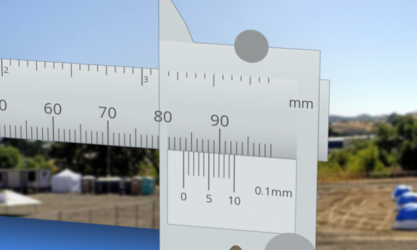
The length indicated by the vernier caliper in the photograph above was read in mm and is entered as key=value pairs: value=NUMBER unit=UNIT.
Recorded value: value=83.6 unit=mm
